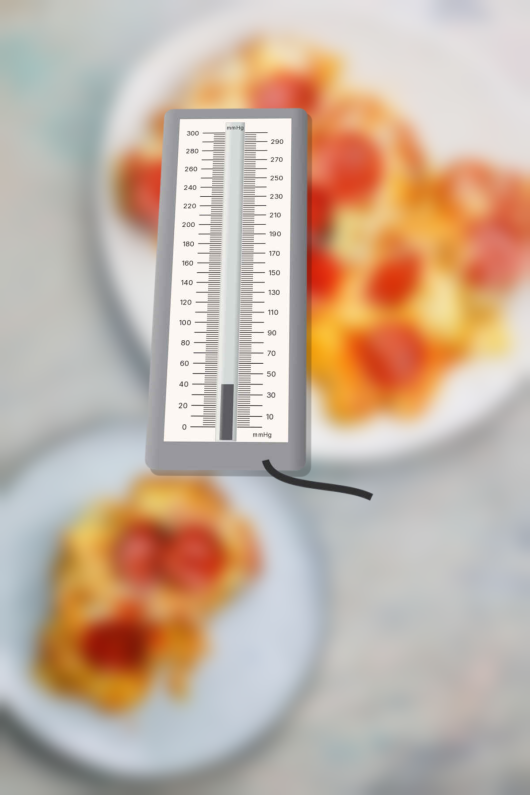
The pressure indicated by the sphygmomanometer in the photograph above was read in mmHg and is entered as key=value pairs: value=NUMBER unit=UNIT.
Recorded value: value=40 unit=mmHg
